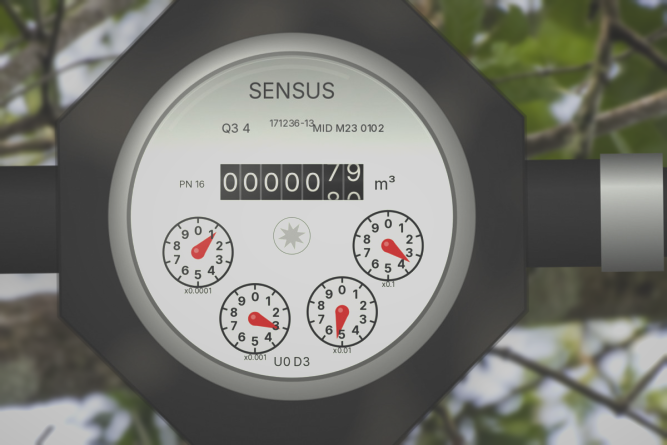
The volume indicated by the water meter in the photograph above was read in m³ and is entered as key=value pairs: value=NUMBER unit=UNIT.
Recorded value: value=79.3531 unit=m³
